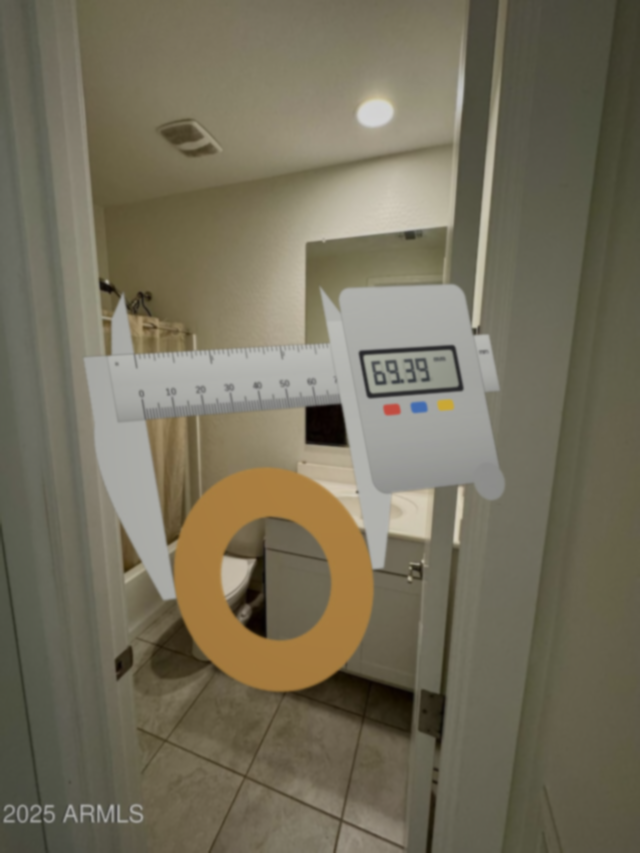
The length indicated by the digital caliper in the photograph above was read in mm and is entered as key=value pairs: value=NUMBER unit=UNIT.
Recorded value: value=69.39 unit=mm
